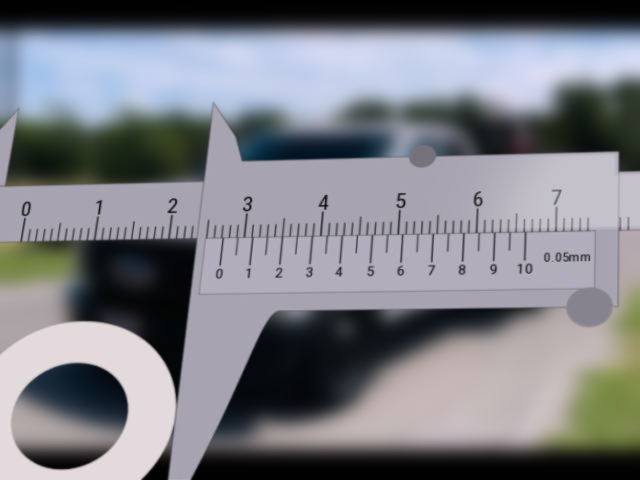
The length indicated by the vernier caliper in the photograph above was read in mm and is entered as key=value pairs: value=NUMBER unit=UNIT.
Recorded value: value=27.2 unit=mm
